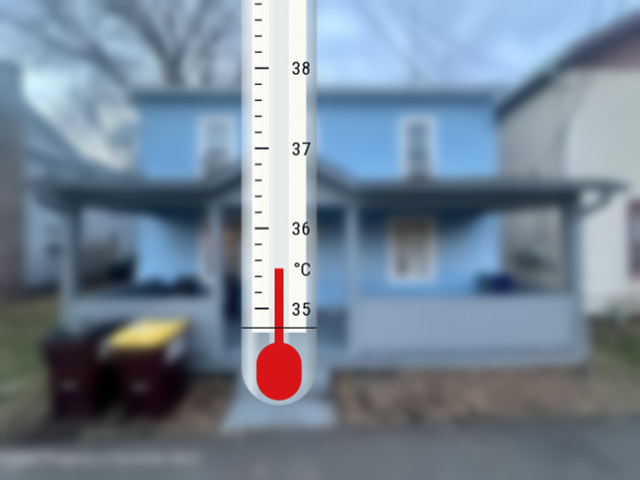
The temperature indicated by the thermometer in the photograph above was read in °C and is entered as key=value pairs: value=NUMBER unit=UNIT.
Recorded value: value=35.5 unit=°C
